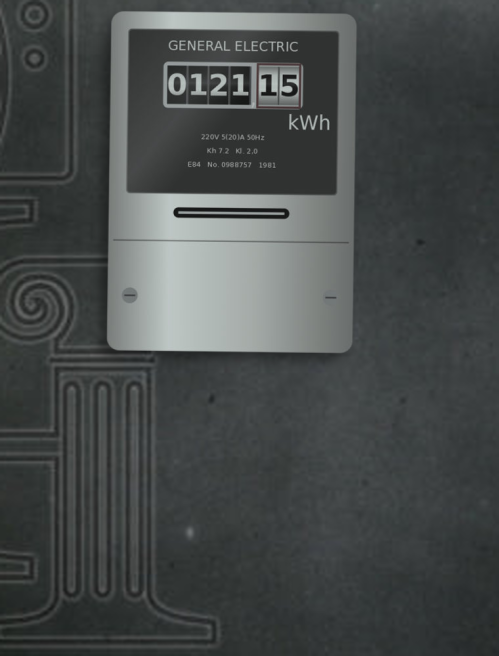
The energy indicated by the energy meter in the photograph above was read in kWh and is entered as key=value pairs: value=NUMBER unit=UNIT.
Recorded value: value=121.15 unit=kWh
